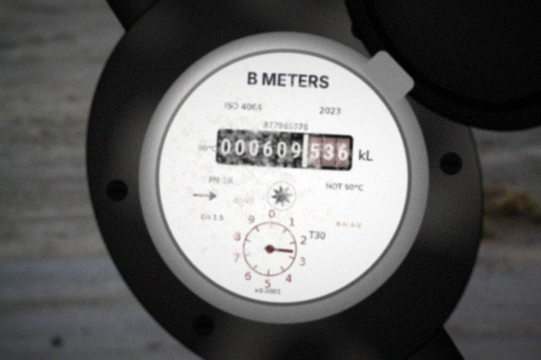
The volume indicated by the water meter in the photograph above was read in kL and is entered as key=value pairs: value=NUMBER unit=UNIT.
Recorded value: value=609.5362 unit=kL
